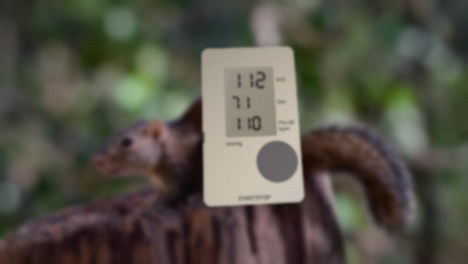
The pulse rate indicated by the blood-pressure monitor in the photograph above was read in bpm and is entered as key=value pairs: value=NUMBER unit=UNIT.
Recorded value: value=110 unit=bpm
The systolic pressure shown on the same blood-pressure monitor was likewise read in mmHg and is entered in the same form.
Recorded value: value=112 unit=mmHg
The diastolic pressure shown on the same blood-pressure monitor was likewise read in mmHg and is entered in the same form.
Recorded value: value=71 unit=mmHg
